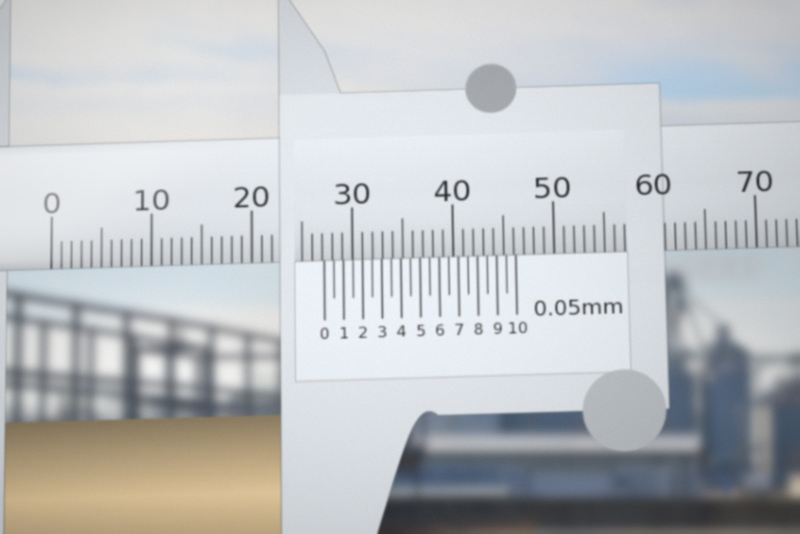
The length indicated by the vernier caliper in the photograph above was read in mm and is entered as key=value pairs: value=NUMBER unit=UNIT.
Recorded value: value=27.2 unit=mm
